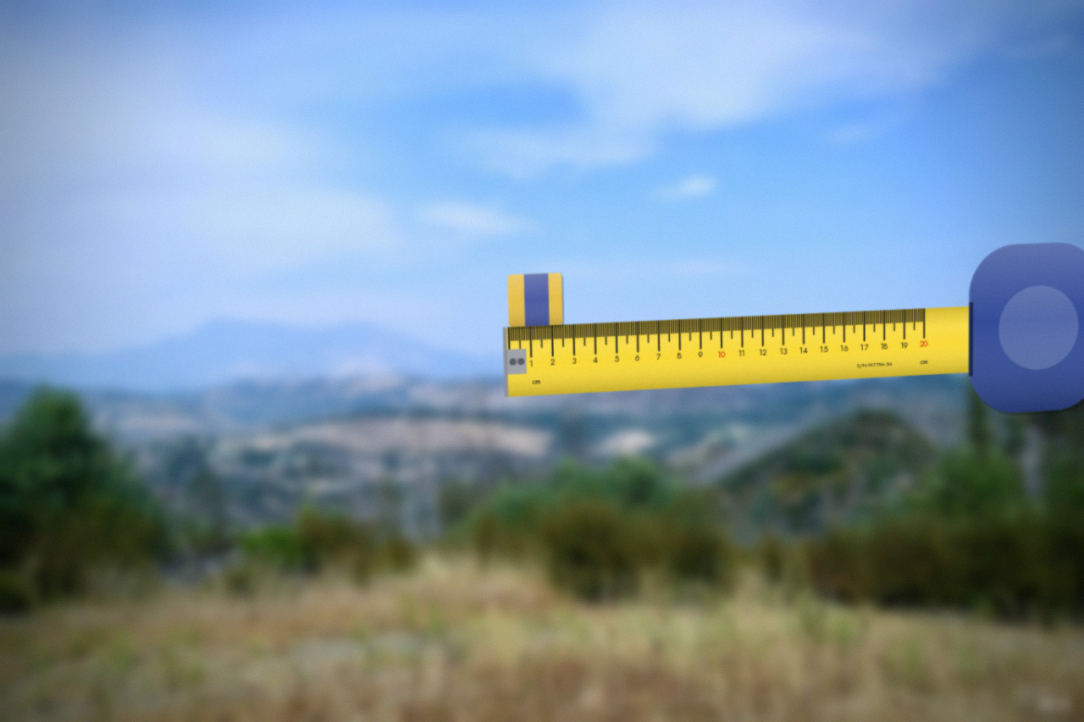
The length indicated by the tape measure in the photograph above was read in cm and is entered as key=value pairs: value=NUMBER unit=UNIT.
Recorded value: value=2.5 unit=cm
